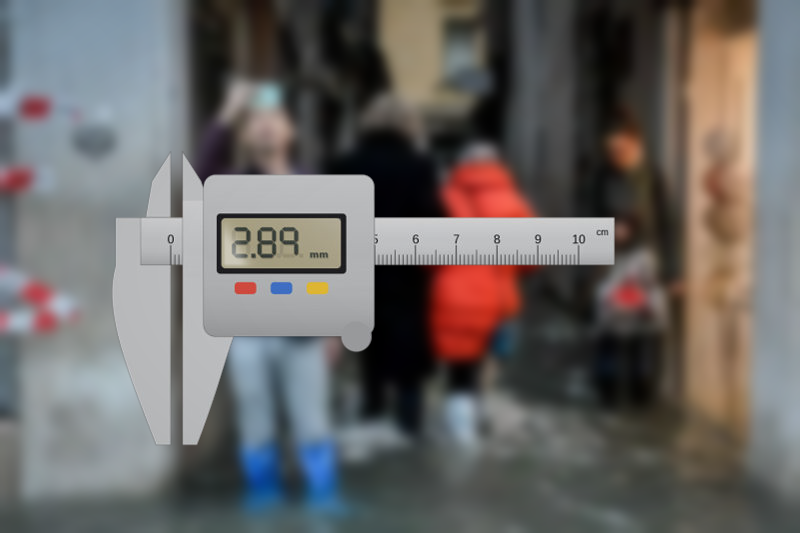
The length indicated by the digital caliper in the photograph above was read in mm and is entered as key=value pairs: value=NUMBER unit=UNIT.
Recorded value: value=2.89 unit=mm
